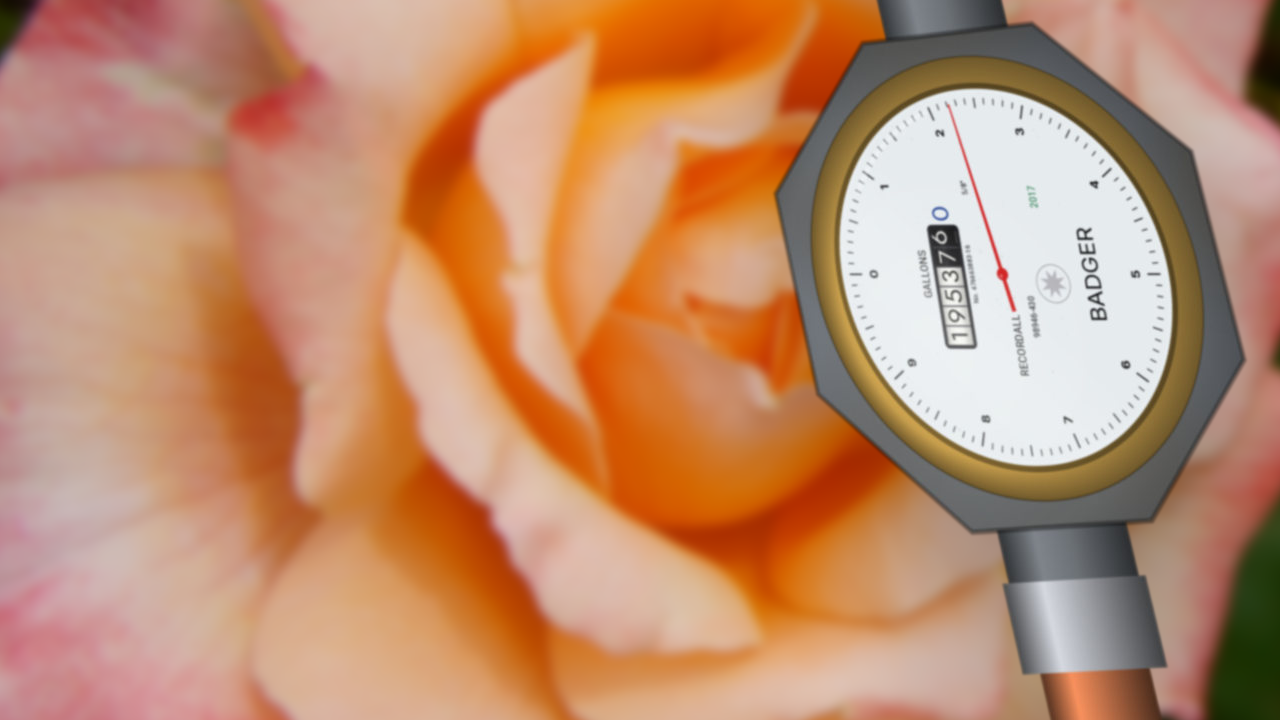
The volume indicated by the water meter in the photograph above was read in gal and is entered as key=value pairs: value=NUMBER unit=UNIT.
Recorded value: value=1953762.2 unit=gal
